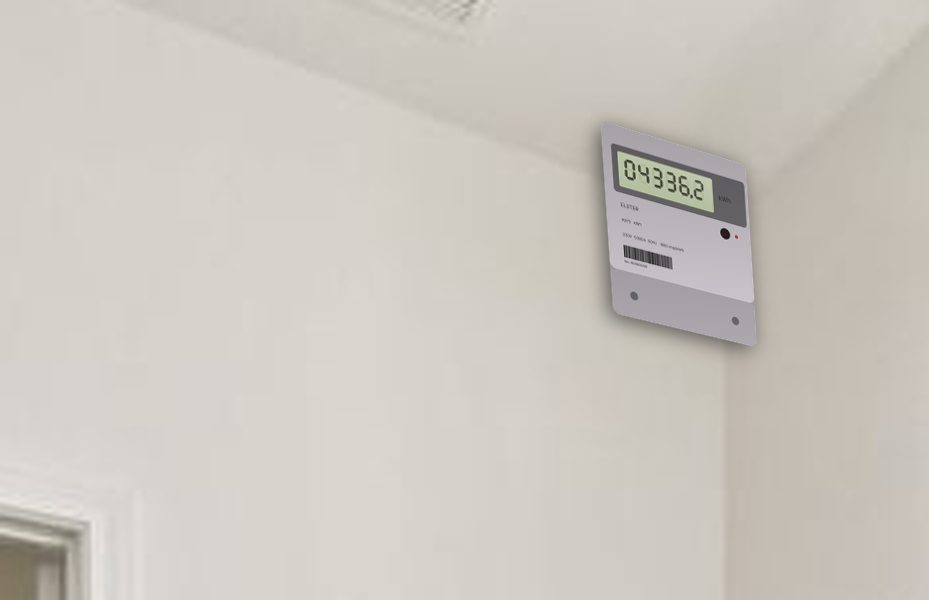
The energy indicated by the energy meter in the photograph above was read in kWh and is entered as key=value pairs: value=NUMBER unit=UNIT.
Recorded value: value=4336.2 unit=kWh
